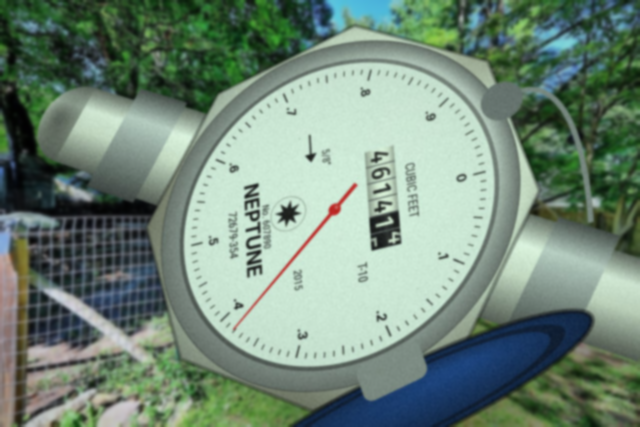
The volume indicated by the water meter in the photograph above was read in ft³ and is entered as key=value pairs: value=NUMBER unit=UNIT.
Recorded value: value=461414.38 unit=ft³
